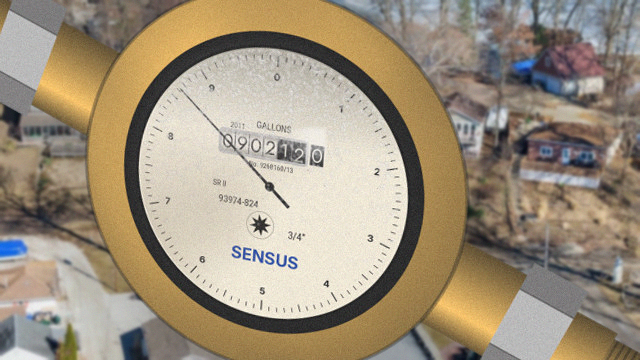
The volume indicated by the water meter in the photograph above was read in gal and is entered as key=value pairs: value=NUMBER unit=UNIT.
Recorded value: value=902118.6 unit=gal
